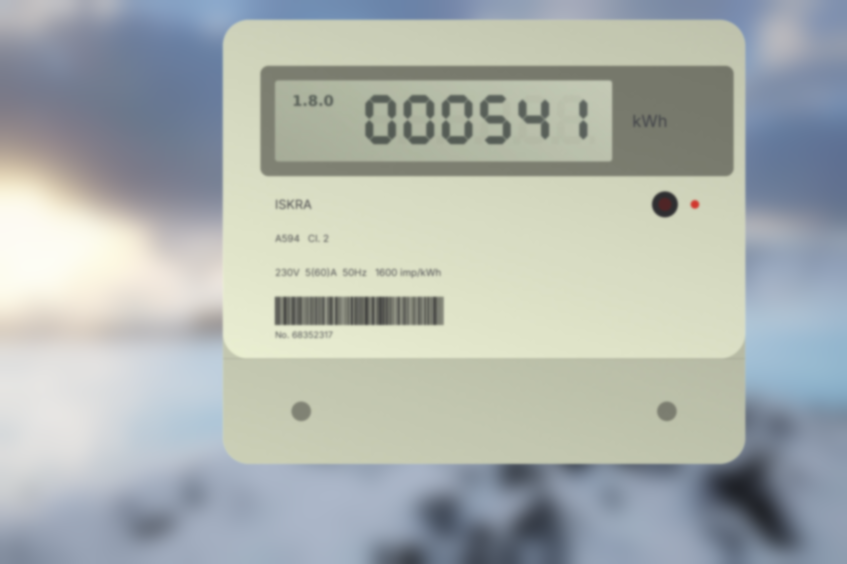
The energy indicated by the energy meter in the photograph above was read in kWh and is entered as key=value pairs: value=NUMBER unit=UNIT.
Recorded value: value=541 unit=kWh
